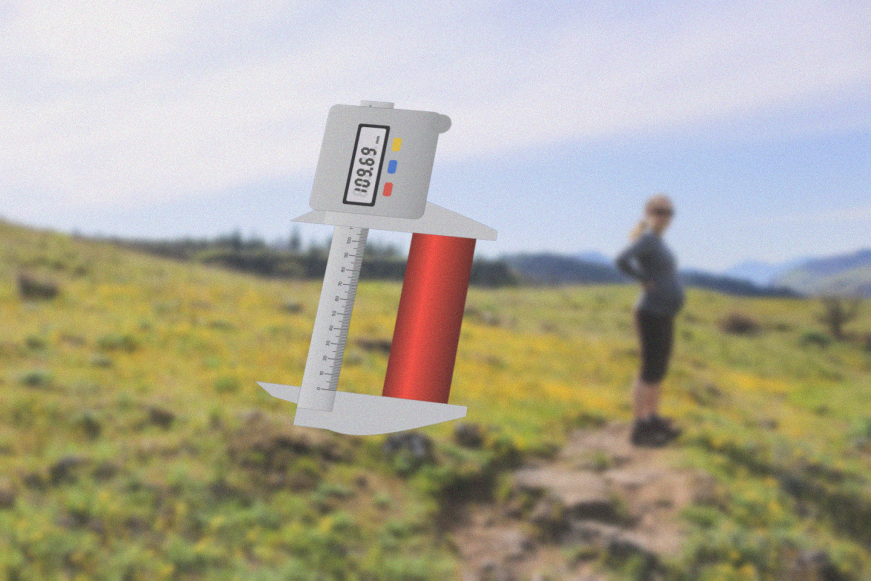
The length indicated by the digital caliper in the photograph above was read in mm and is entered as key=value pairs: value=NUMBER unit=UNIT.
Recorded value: value=109.69 unit=mm
